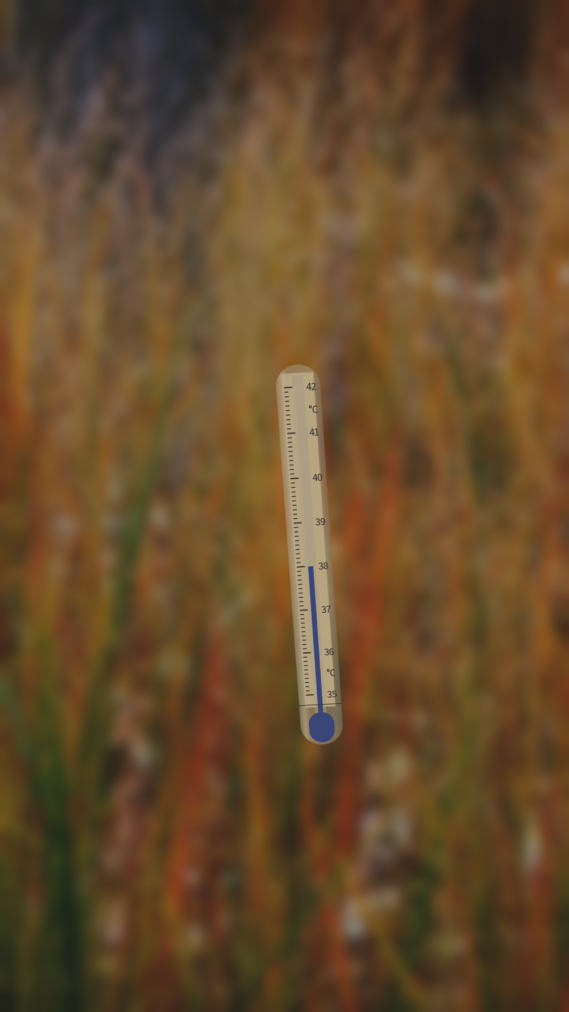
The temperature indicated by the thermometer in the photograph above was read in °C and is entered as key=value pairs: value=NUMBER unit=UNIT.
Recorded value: value=38 unit=°C
